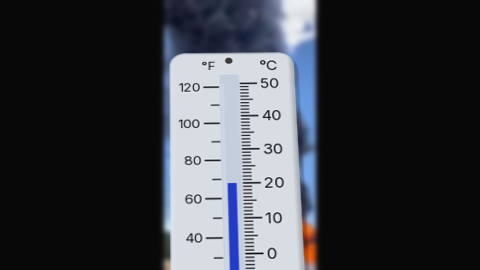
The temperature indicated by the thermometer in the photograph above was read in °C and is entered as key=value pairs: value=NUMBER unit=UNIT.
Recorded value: value=20 unit=°C
